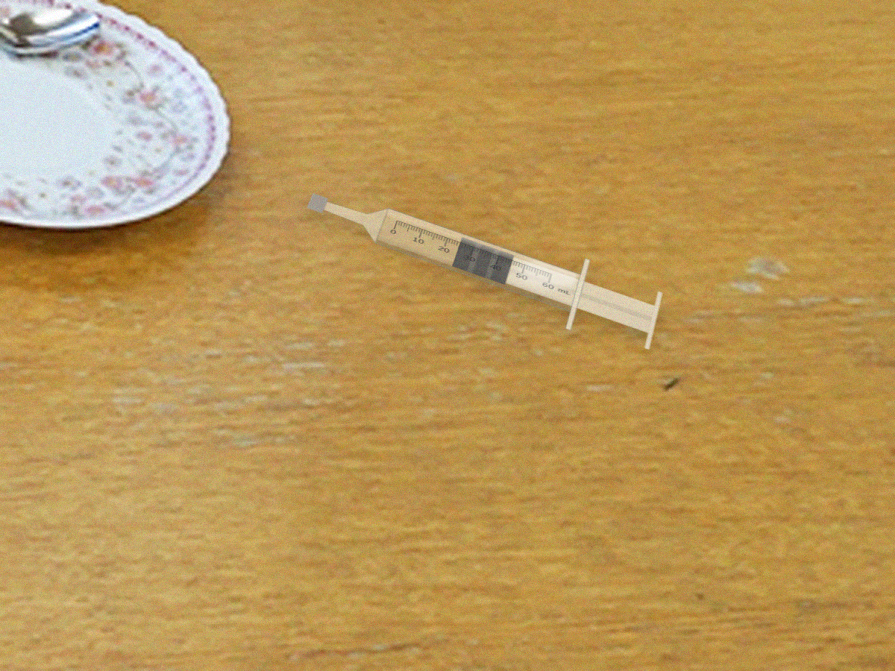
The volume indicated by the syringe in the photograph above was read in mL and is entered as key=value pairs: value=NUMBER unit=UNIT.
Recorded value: value=25 unit=mL
